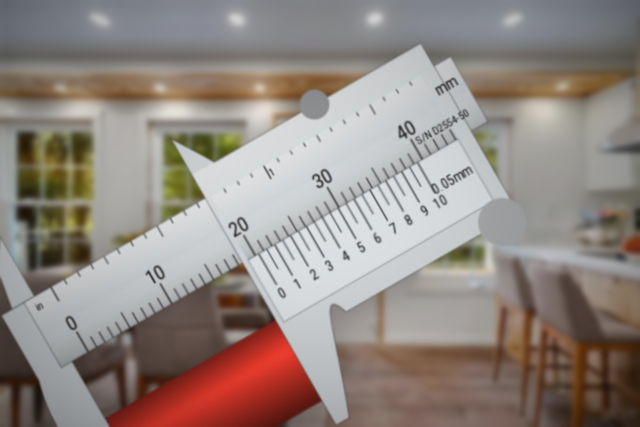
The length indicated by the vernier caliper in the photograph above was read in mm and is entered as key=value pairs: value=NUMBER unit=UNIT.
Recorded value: value=20.4 unit=mm
